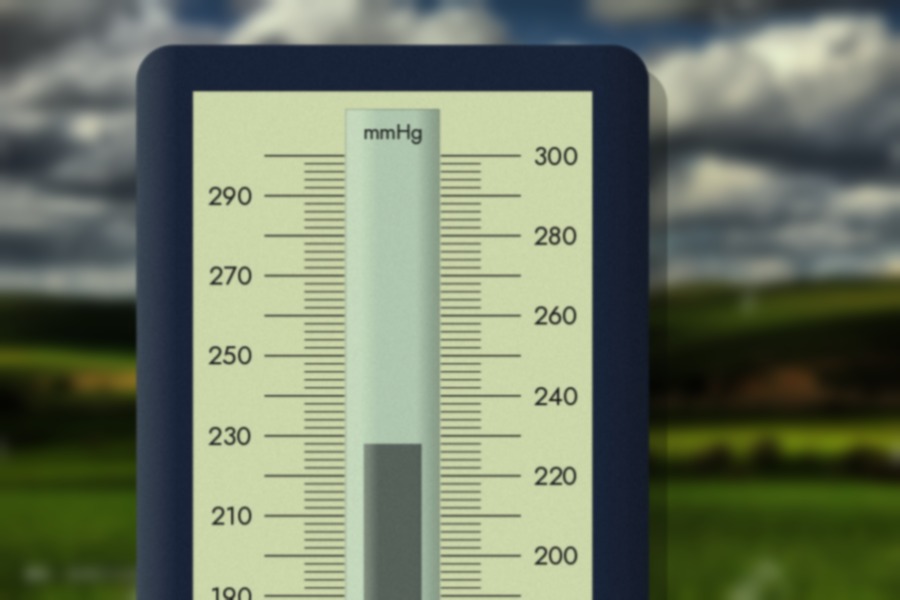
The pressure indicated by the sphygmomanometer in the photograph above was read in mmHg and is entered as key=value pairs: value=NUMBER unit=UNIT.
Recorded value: value=228 unit=mmHg
